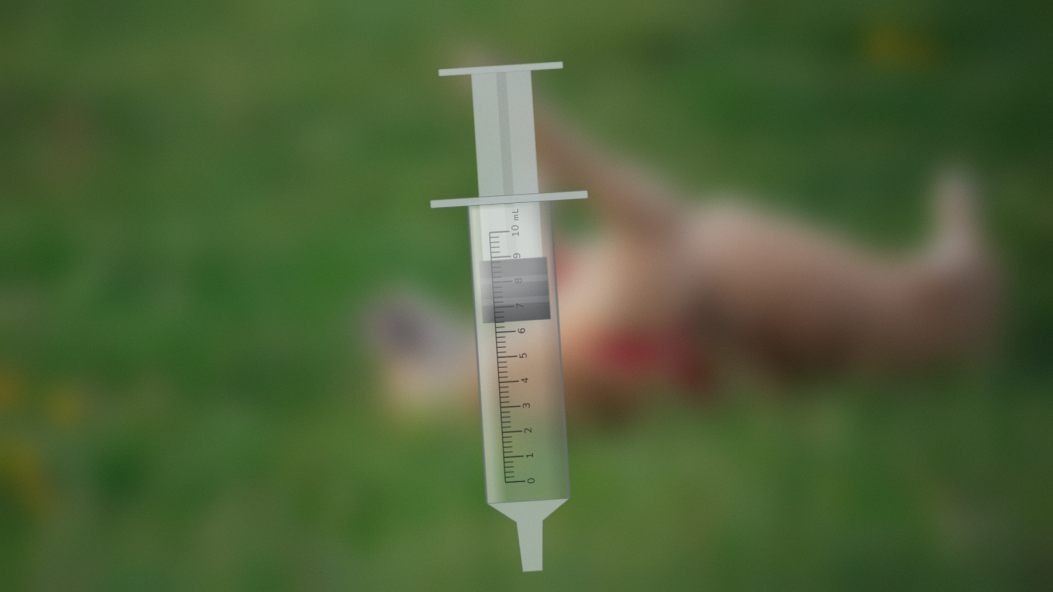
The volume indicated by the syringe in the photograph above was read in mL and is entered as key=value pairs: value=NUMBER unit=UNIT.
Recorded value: value=6.4 unit=mL
